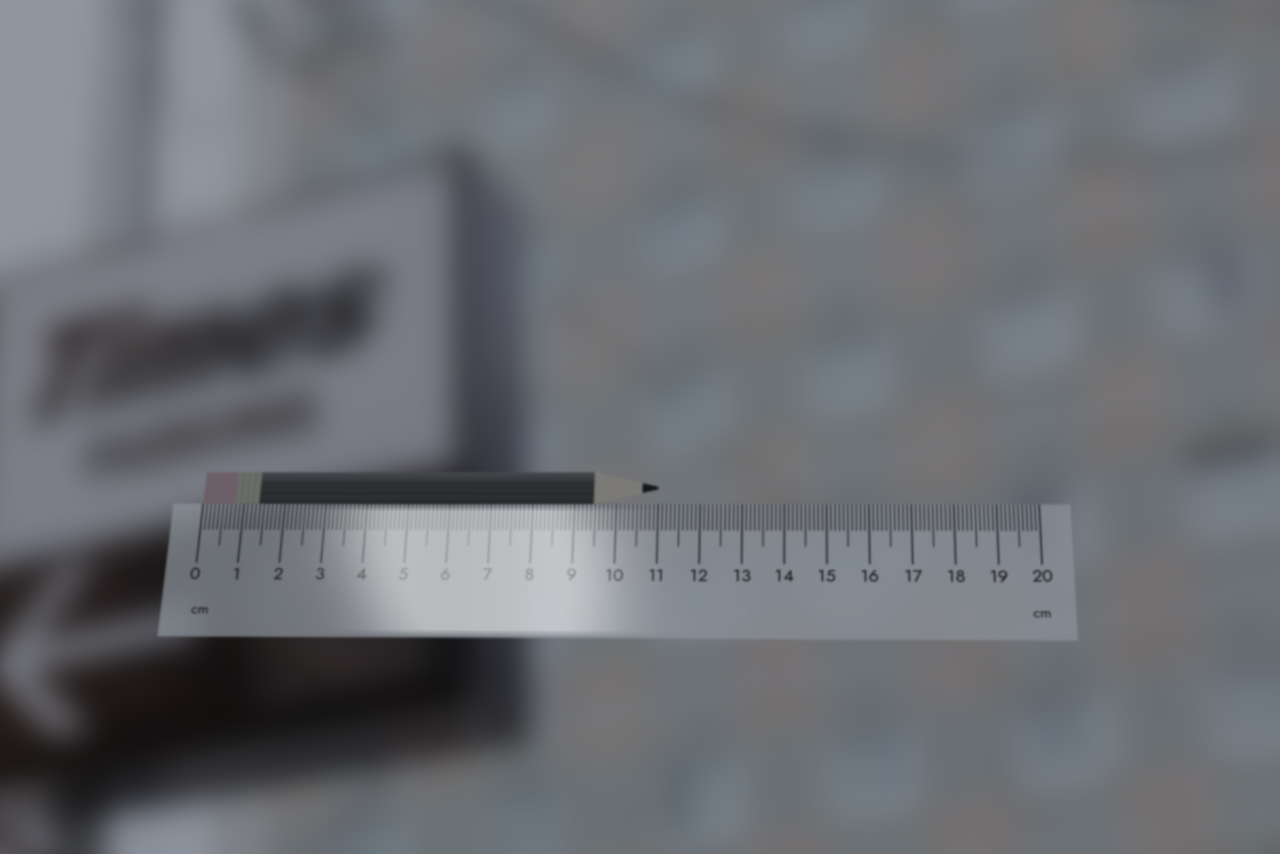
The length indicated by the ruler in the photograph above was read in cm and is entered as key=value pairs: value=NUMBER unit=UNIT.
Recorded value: value=11 unit=cm
